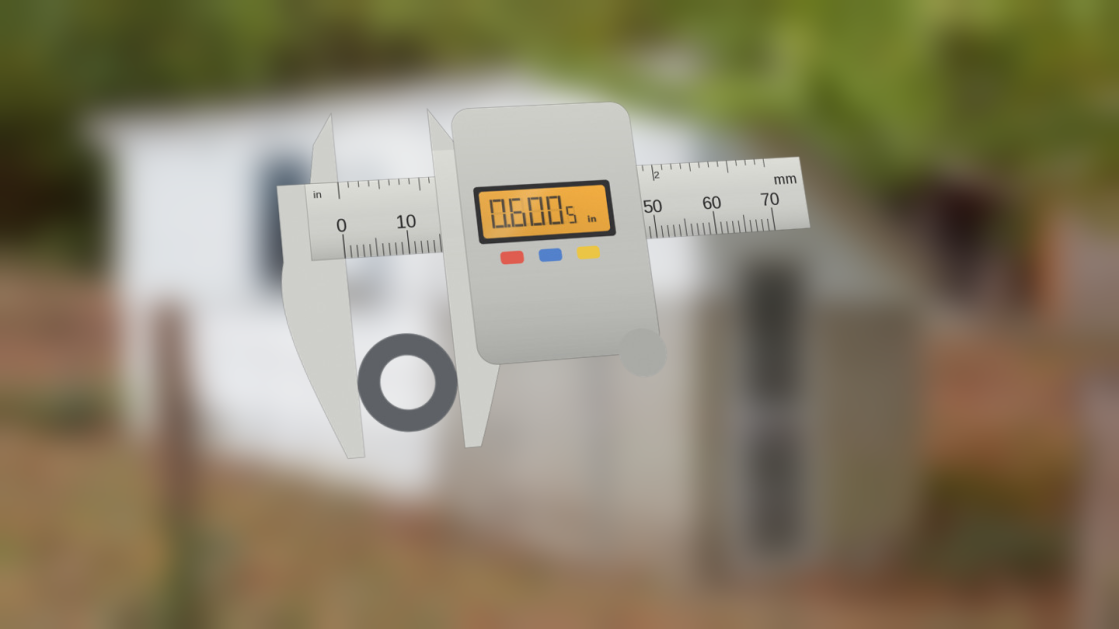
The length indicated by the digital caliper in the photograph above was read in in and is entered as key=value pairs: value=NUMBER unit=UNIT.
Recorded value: value=0.6005 unit=in
